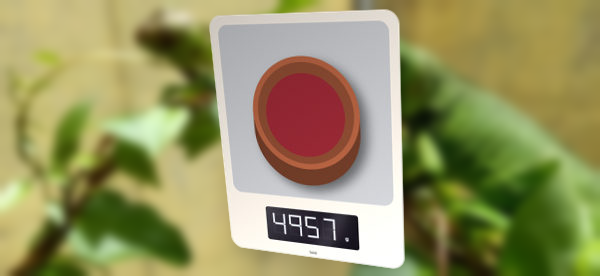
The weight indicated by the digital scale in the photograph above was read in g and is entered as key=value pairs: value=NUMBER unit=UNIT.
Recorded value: value=4957 unit=g
